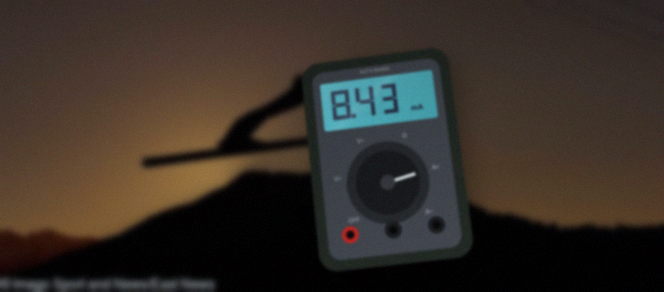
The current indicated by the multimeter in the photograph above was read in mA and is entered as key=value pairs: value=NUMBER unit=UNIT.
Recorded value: value=8.43 unit=mA
